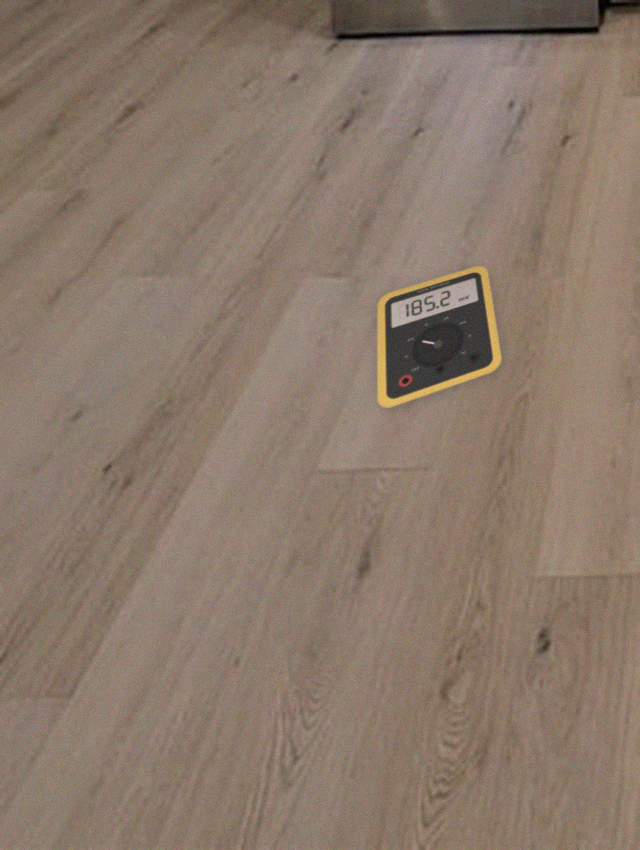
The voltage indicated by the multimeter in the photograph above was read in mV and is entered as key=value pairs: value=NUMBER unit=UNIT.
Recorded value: value=185.2 unit=mV
